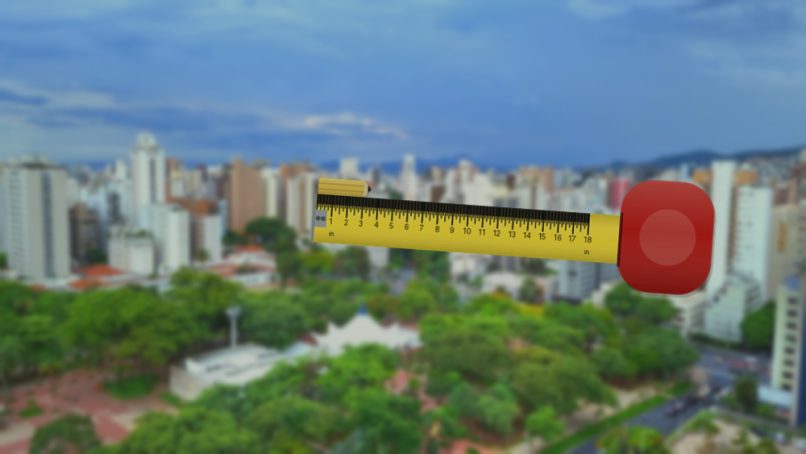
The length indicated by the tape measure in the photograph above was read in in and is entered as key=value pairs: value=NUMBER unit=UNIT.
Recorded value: value=3.5 unit=in
